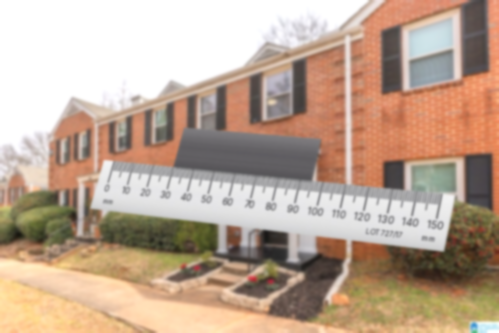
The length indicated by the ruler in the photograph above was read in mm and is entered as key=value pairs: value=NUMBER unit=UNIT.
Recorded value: value=65 unit=mm
